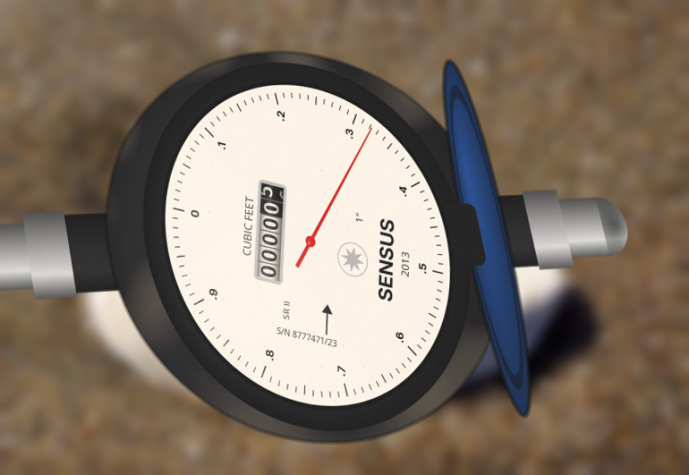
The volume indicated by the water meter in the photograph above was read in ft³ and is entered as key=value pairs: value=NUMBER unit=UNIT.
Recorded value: value=5.32 unit=ft³
